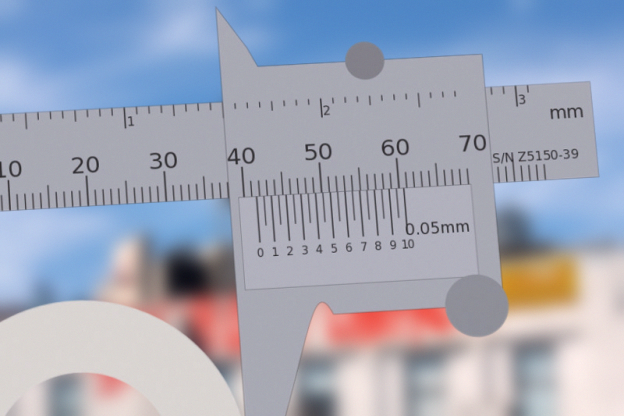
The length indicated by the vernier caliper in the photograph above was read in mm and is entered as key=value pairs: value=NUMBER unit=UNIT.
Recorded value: value=41.6 unit=mm
